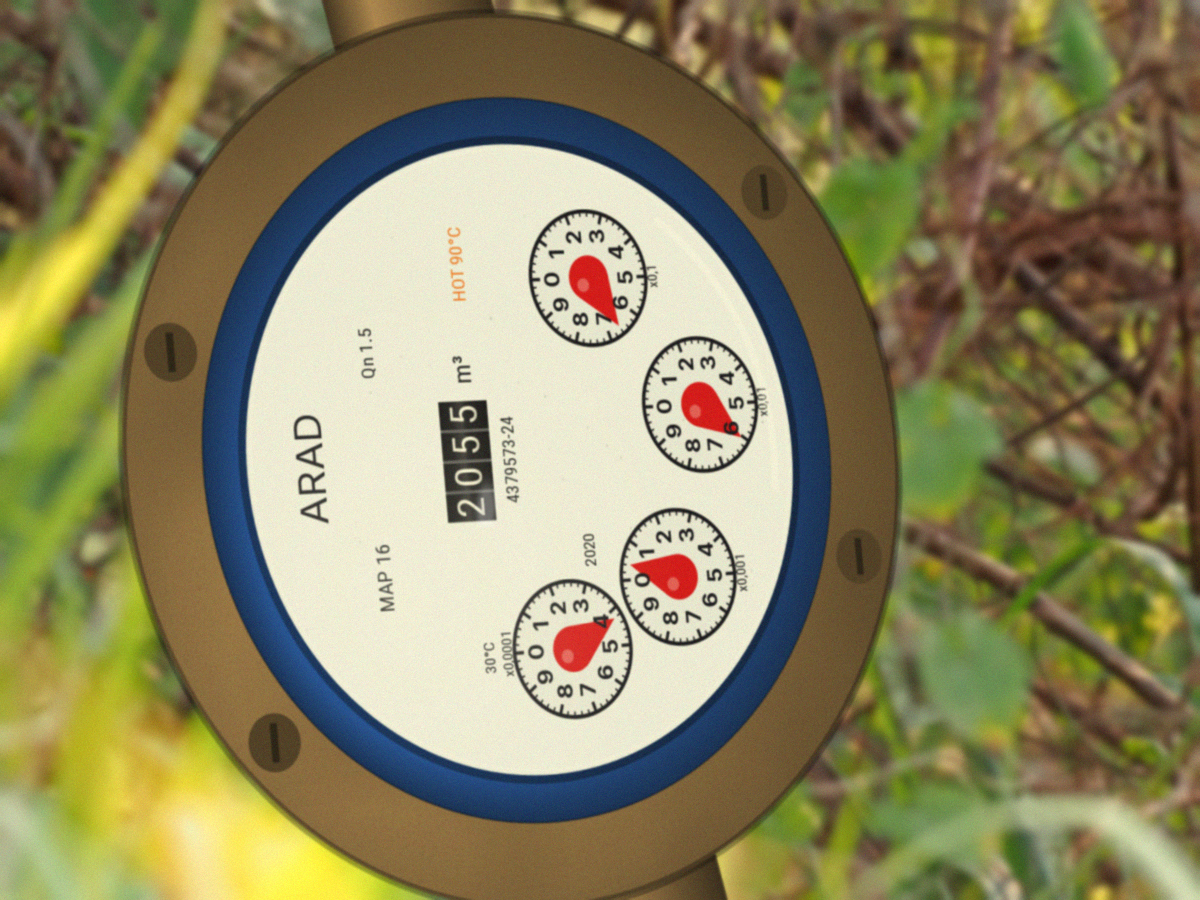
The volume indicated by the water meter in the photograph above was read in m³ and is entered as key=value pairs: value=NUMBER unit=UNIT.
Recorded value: value=2055.6604 unit=m³
